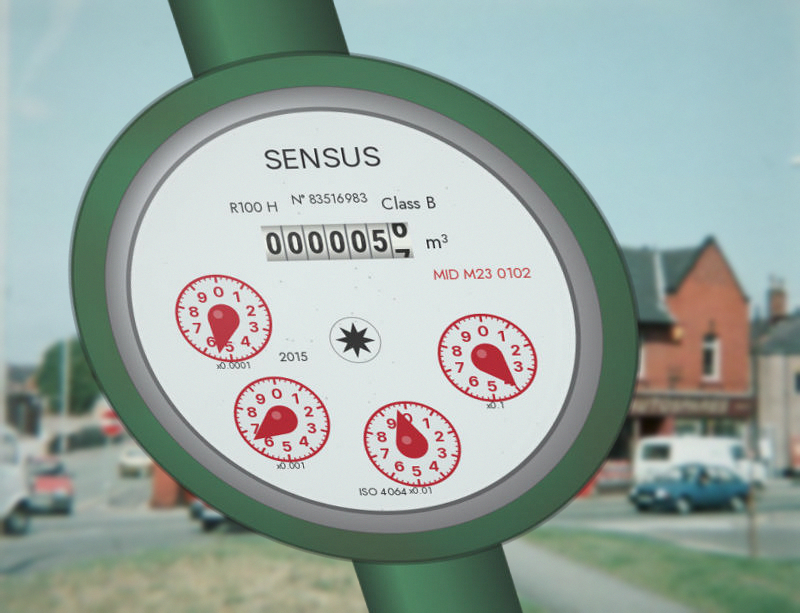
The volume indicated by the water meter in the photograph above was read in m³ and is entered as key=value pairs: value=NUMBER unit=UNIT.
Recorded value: value=56.3965 unit=m³
